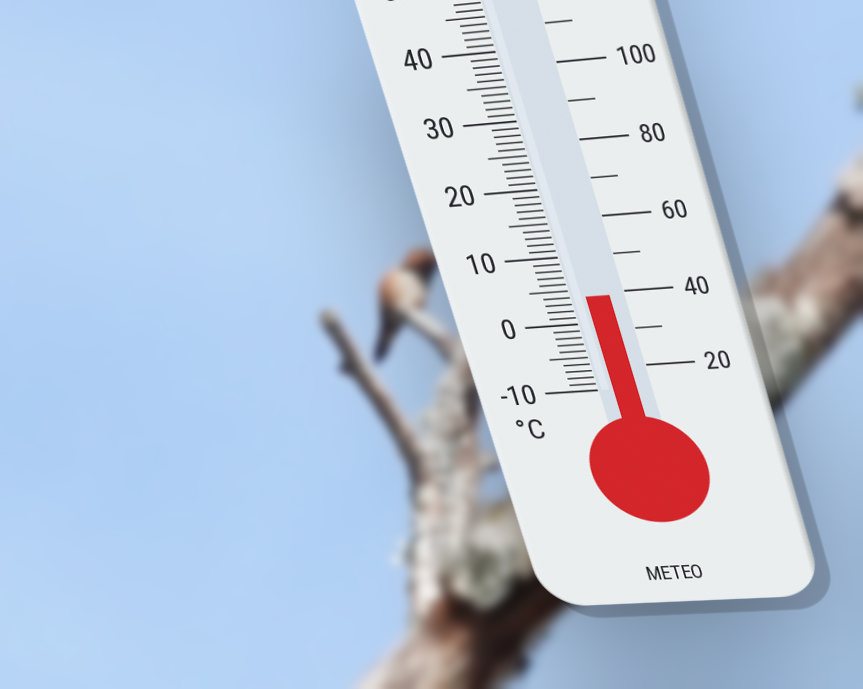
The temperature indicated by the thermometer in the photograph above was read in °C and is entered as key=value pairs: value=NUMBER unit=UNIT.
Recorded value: value=4 unit=°C
